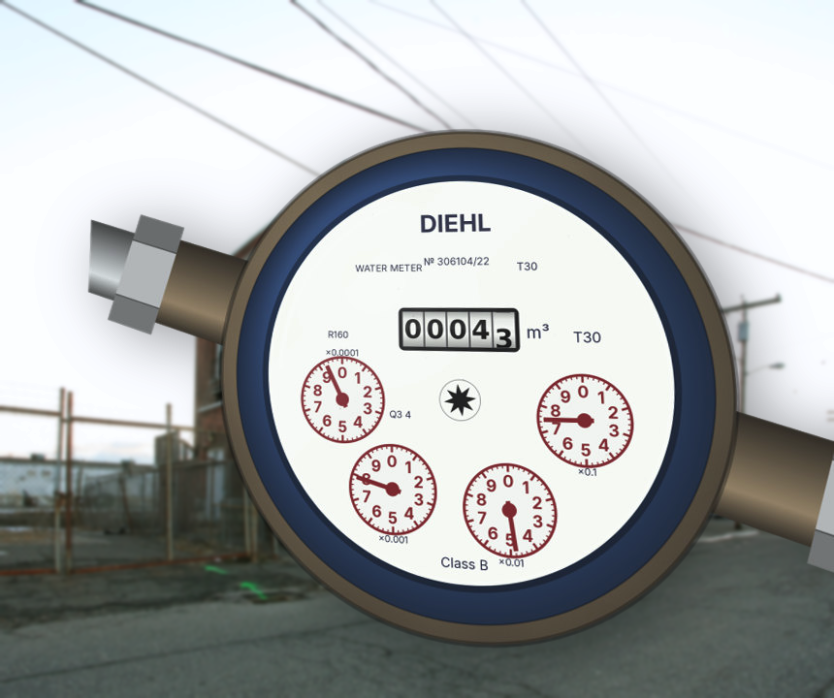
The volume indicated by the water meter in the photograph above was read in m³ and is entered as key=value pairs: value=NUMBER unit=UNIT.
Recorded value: value=42.7479 unit=m³
